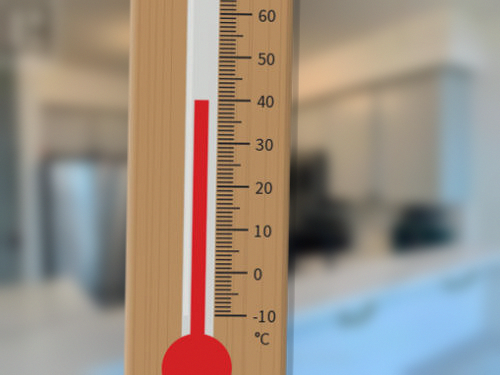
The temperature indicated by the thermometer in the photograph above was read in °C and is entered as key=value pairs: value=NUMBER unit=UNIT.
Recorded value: value=40 unit=°C
